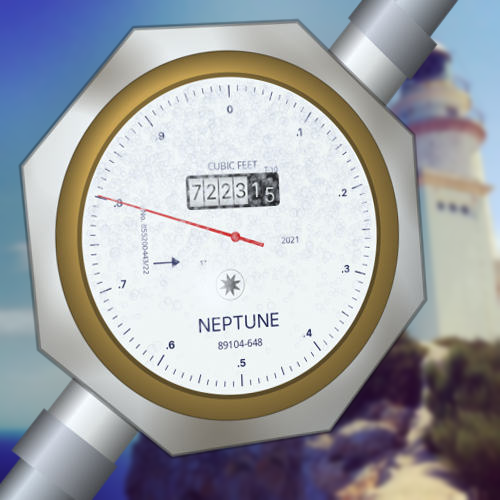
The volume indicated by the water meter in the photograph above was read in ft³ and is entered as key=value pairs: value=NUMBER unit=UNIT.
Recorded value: value=722314.80 unit=ft³
